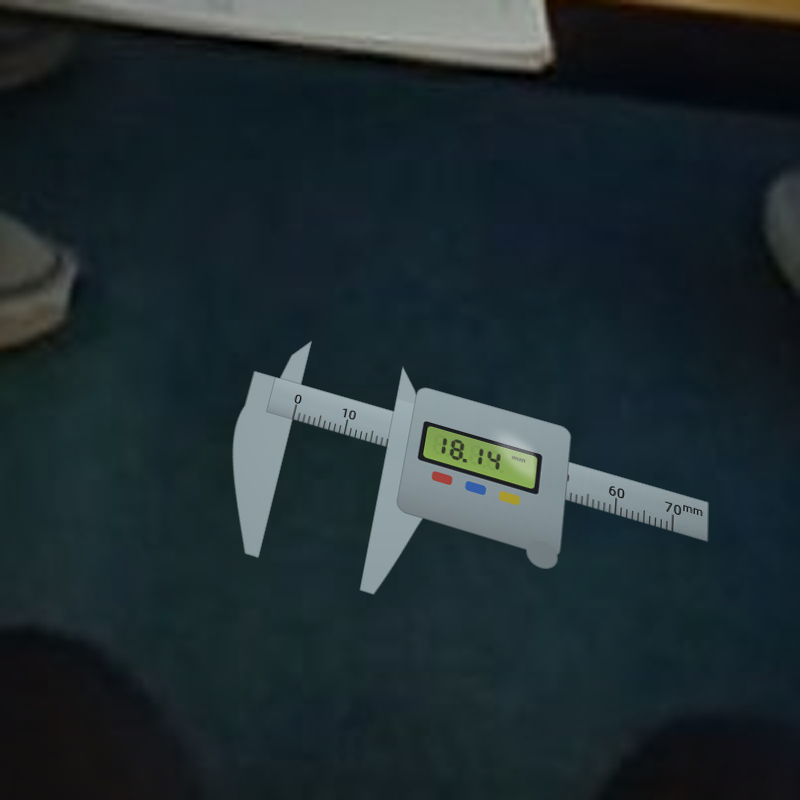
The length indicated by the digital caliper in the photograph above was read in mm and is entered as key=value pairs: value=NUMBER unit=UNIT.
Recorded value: value=18.14 unit=mm
